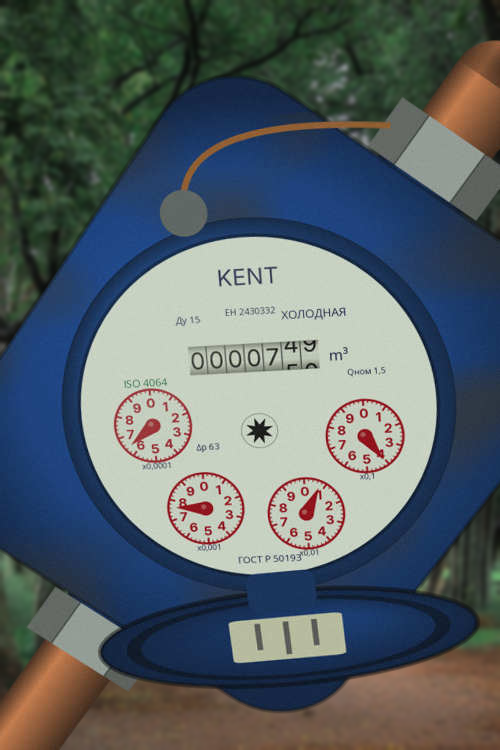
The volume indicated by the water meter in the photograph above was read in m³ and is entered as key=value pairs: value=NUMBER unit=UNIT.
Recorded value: value=749.4076 unit=m³
